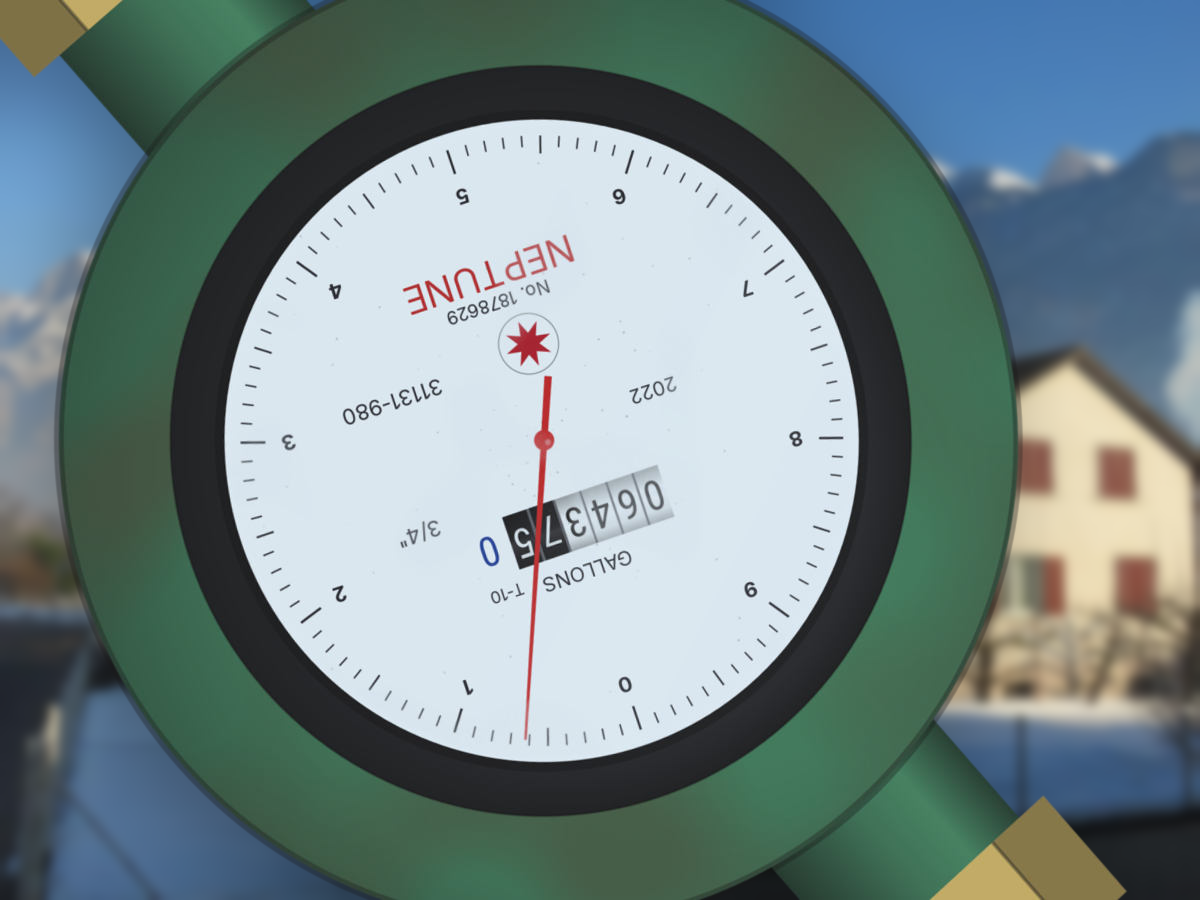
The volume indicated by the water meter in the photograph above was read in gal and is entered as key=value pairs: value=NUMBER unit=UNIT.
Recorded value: value=643750.6 unit=gal
